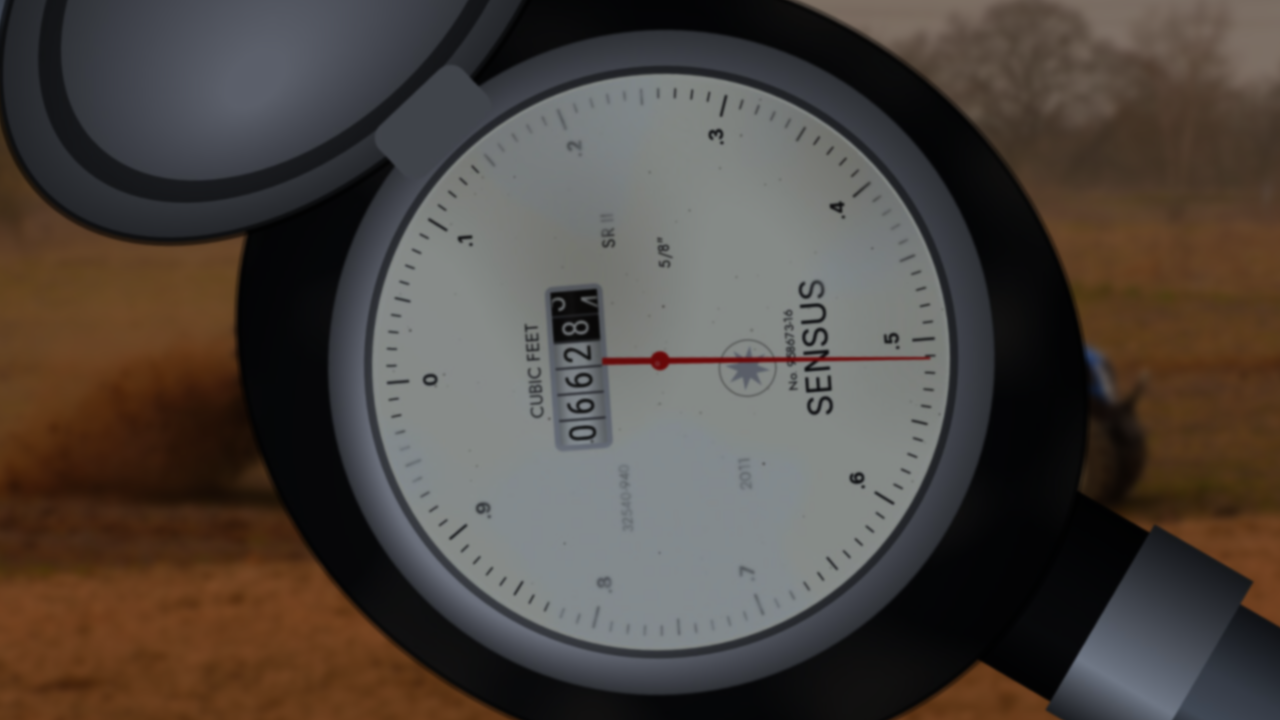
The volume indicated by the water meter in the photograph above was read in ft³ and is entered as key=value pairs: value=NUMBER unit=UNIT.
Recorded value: value=66283.51 unit=ft³
